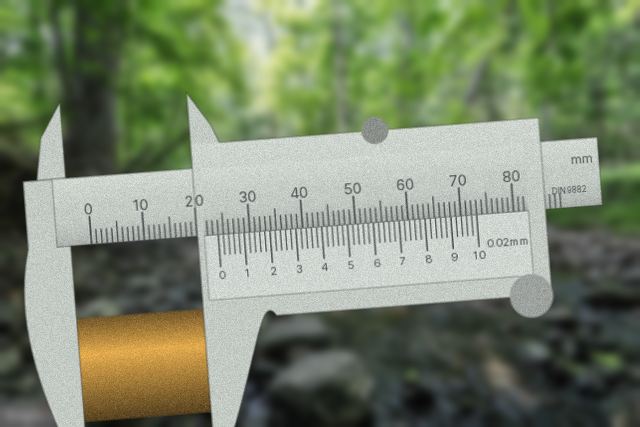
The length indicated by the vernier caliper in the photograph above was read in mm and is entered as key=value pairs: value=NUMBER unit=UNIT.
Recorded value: value=24.0 unit=mm
